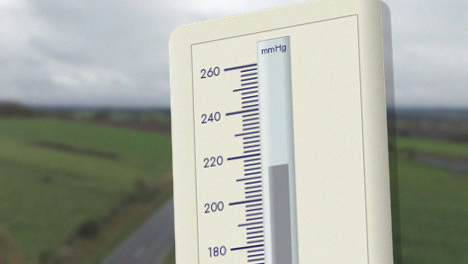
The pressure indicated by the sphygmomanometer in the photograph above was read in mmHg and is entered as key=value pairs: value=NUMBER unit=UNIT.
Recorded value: value=214 unit=mmHg
